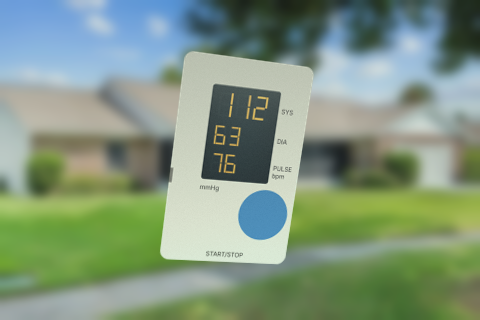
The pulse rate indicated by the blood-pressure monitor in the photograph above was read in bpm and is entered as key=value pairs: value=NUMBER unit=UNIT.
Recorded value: value=76 unit=bpm
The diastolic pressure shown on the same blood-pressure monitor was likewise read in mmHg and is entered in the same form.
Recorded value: value=63 unit=mmHg
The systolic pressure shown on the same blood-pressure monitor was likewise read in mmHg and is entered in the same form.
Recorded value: value=112 unit=mmHg
